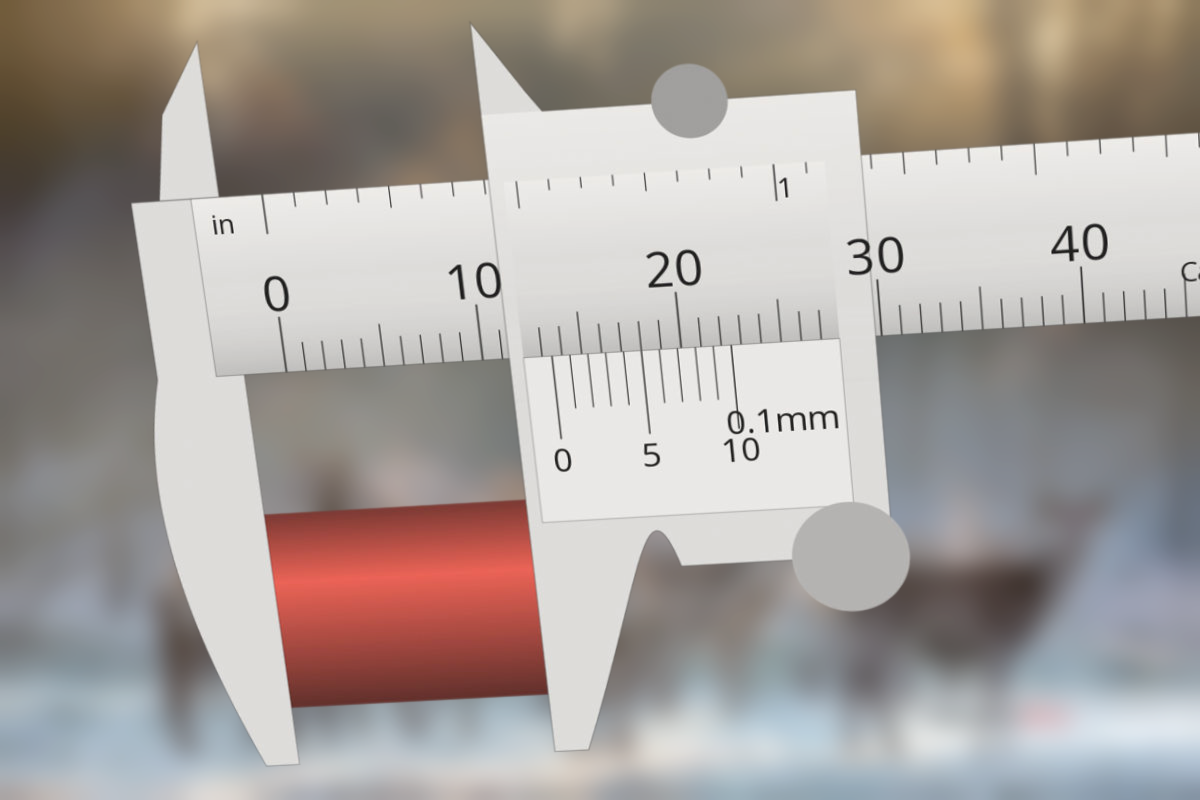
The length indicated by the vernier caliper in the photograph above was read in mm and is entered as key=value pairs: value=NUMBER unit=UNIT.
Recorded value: value=13.5 unit=mm
